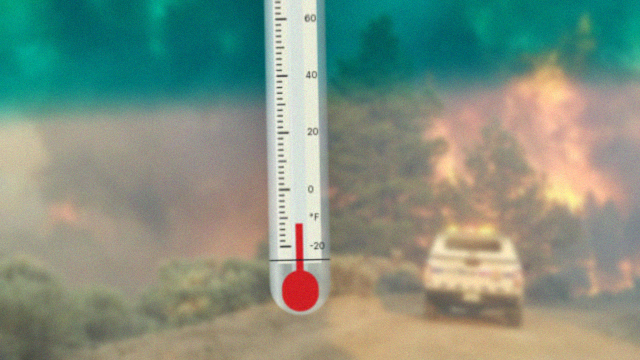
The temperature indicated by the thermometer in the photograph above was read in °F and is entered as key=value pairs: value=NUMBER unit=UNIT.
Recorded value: value=-12 unit=°F
